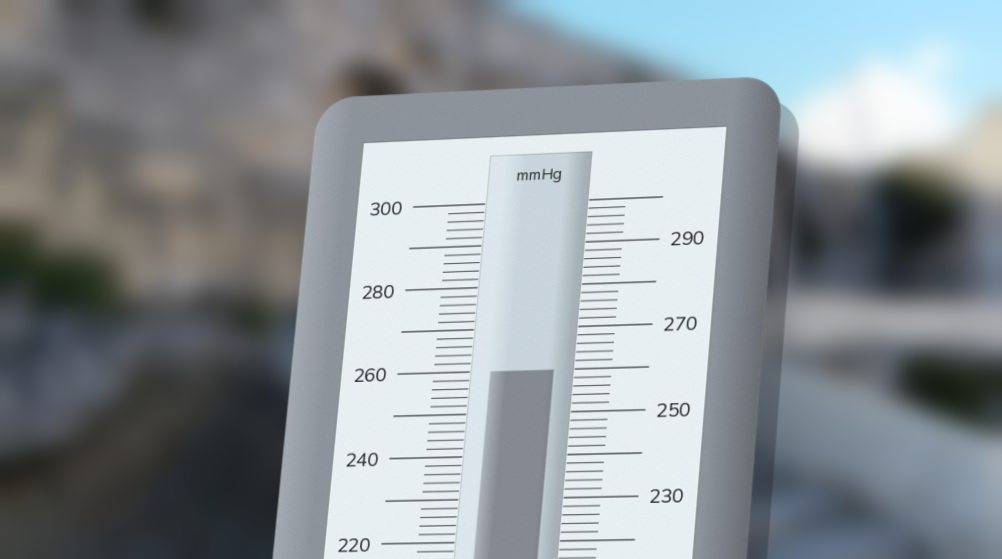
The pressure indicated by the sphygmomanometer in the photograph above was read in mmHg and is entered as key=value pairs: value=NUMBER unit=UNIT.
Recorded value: value=260 unit=mmHg
